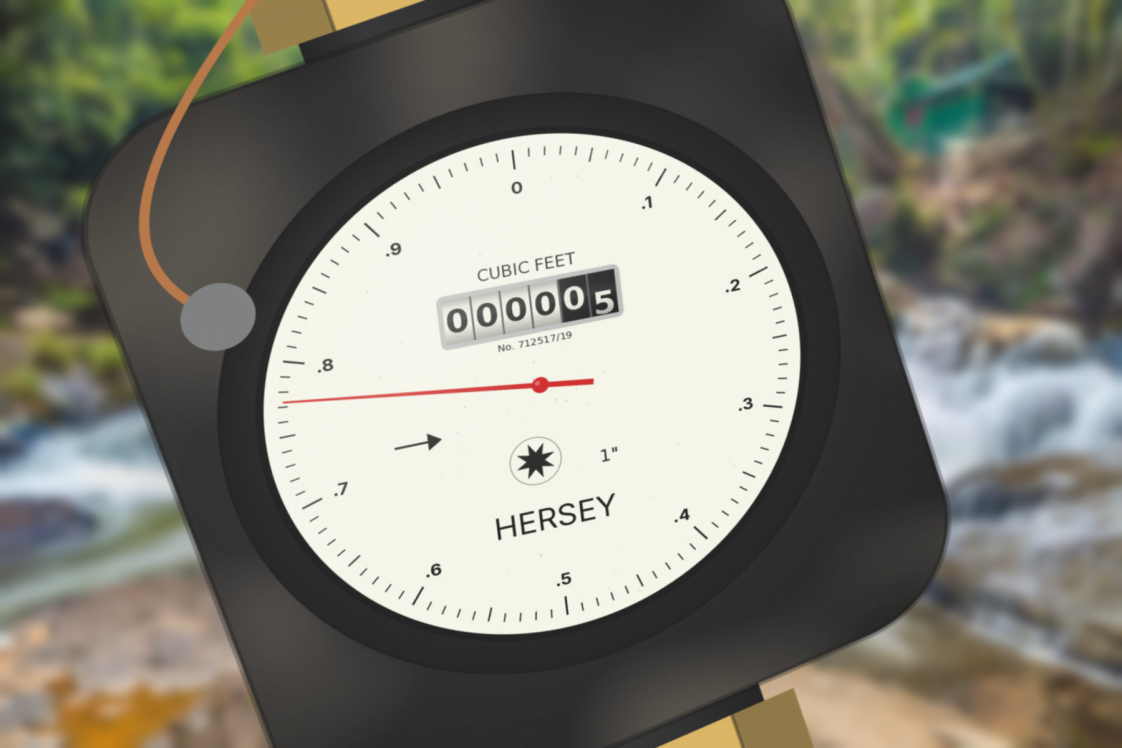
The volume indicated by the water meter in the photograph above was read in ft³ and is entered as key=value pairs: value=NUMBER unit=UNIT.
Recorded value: value=4.77 unit=ft³
